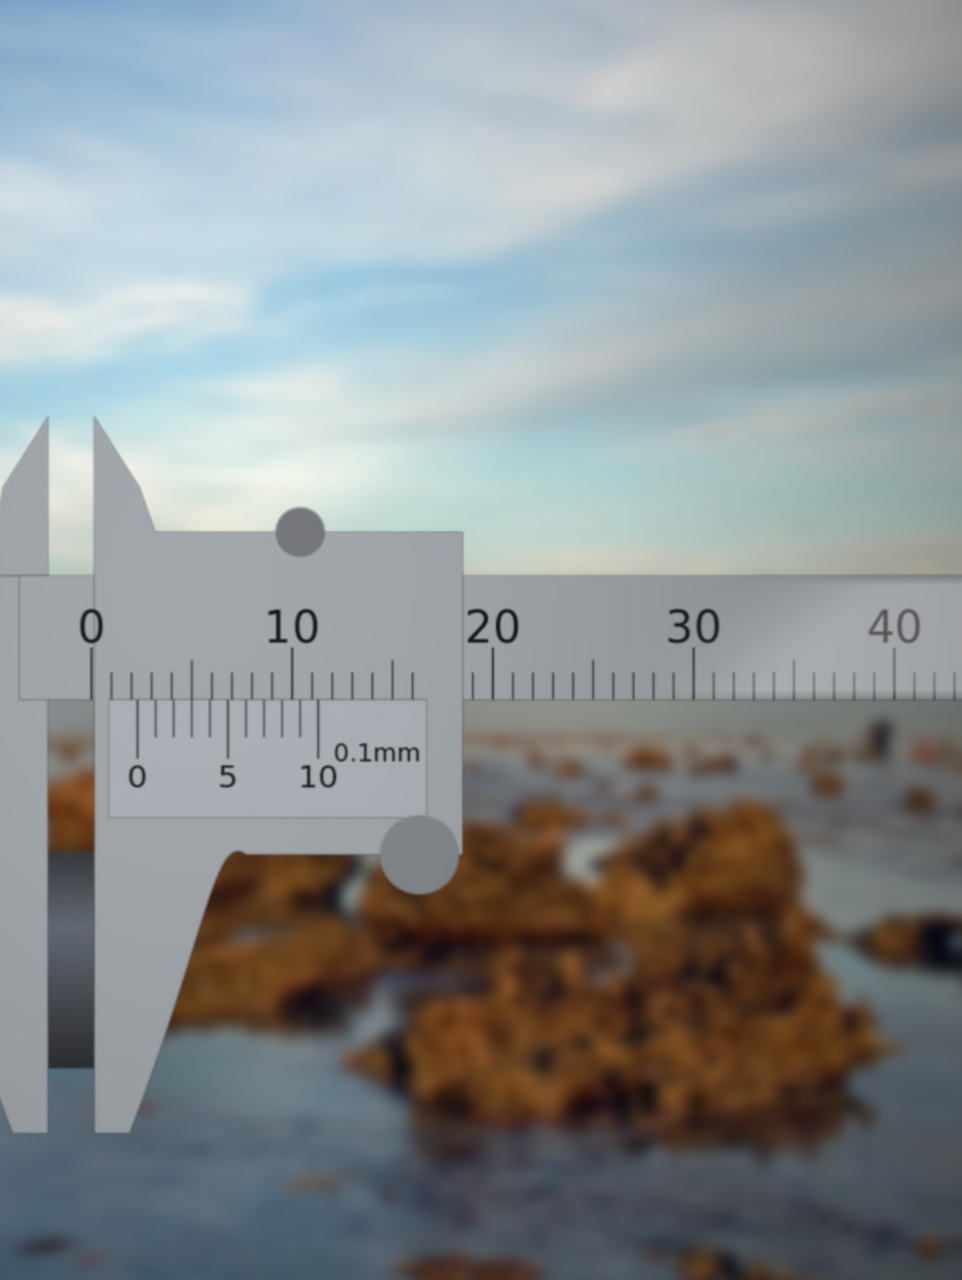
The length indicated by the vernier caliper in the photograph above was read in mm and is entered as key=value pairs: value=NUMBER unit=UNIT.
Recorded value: value=2.3 unit=mm
